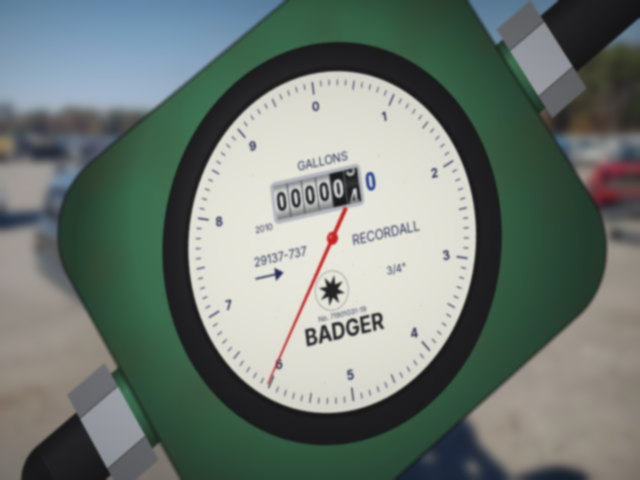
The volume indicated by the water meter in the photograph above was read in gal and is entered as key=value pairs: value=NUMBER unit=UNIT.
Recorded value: value=36.0 unit=gal
